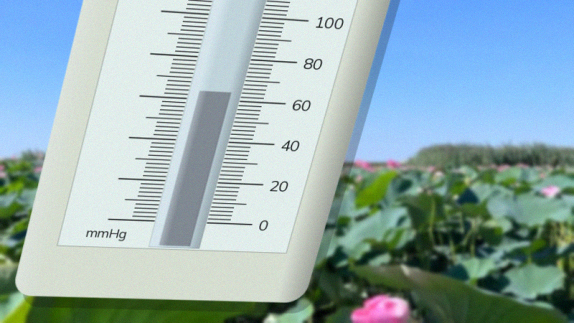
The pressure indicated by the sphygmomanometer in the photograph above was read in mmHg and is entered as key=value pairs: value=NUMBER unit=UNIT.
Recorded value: value=64 unit=mmHg
